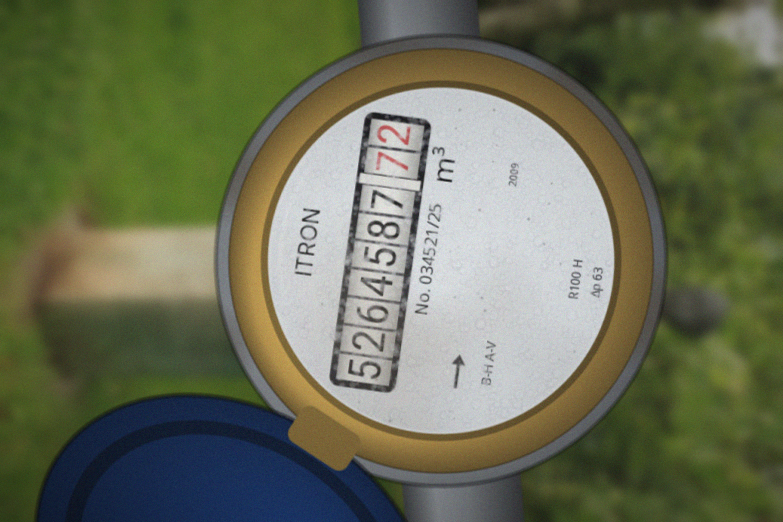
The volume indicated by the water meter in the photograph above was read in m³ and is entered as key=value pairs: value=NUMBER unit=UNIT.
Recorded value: value=5264587.72 unit=m³
